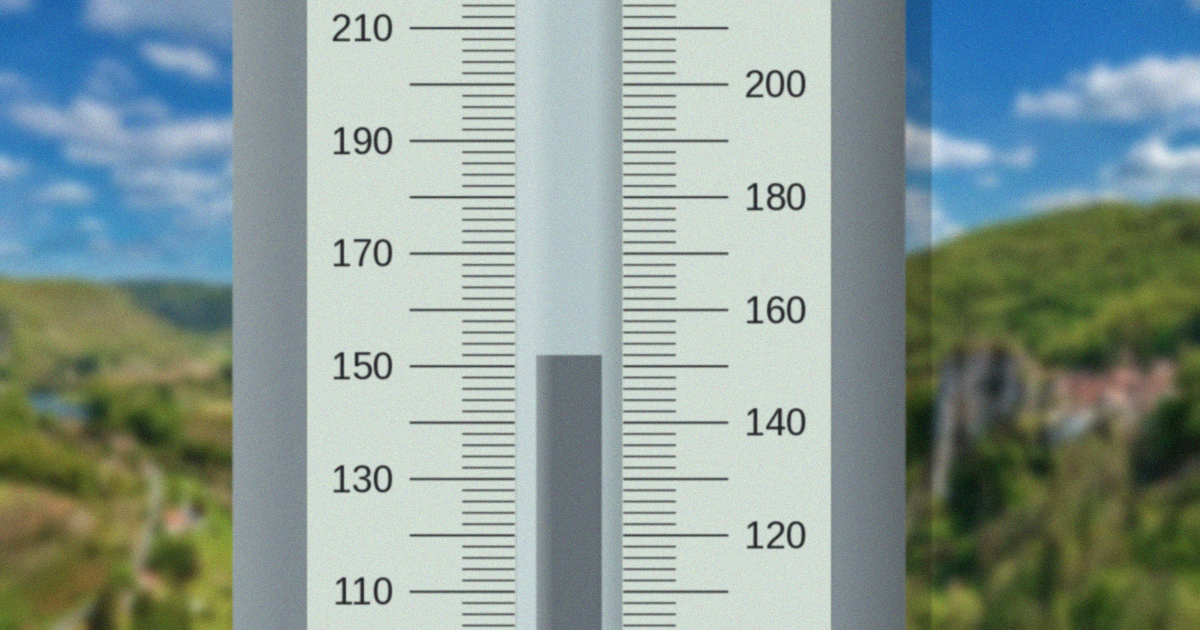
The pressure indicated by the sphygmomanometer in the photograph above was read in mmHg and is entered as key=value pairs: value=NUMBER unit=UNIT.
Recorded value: value=152 unit=mmHg
